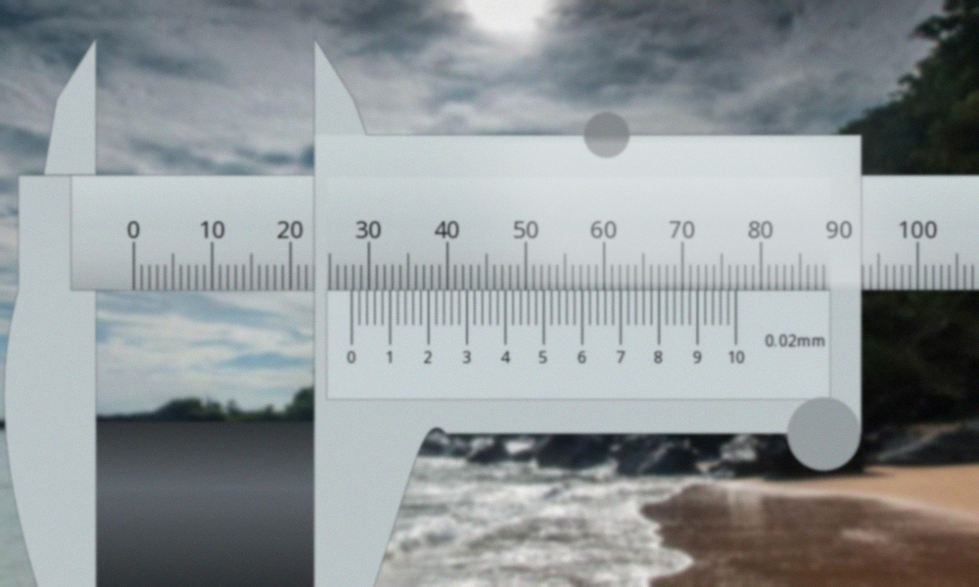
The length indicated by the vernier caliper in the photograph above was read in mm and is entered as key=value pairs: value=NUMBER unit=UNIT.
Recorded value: value=27.8 unit=mm
